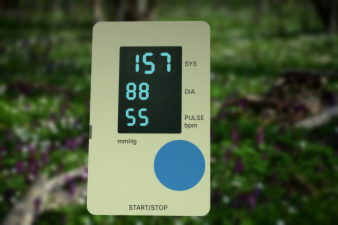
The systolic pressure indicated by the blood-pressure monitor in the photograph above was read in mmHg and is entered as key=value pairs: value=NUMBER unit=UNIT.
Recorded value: value=157 unit=mmHg
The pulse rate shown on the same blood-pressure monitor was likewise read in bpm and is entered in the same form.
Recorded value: value=55 unit=bpm
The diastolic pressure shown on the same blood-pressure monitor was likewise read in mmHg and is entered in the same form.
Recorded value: value=88 unit=mmHg
